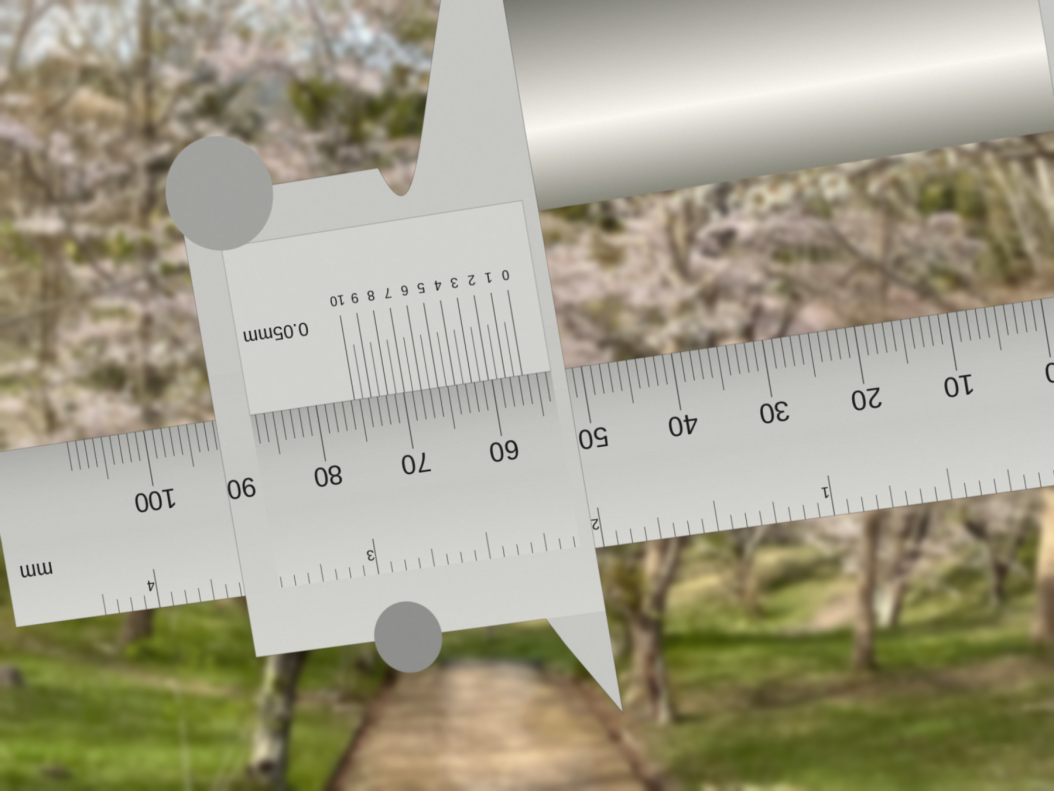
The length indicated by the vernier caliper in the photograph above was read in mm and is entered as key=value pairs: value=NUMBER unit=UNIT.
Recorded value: value=56.6 unit=mm
